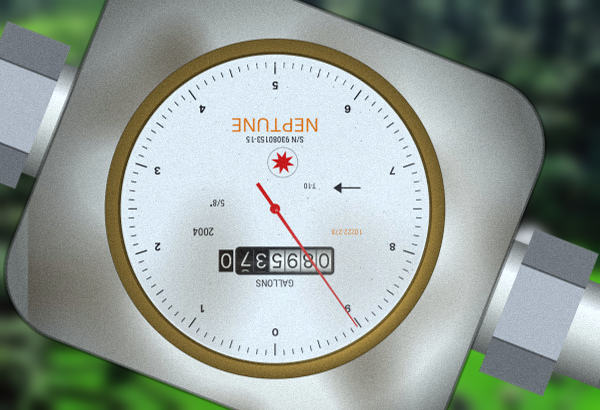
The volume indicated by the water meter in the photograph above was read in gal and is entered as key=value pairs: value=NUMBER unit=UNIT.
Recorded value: value=895369.0 unit=gal
